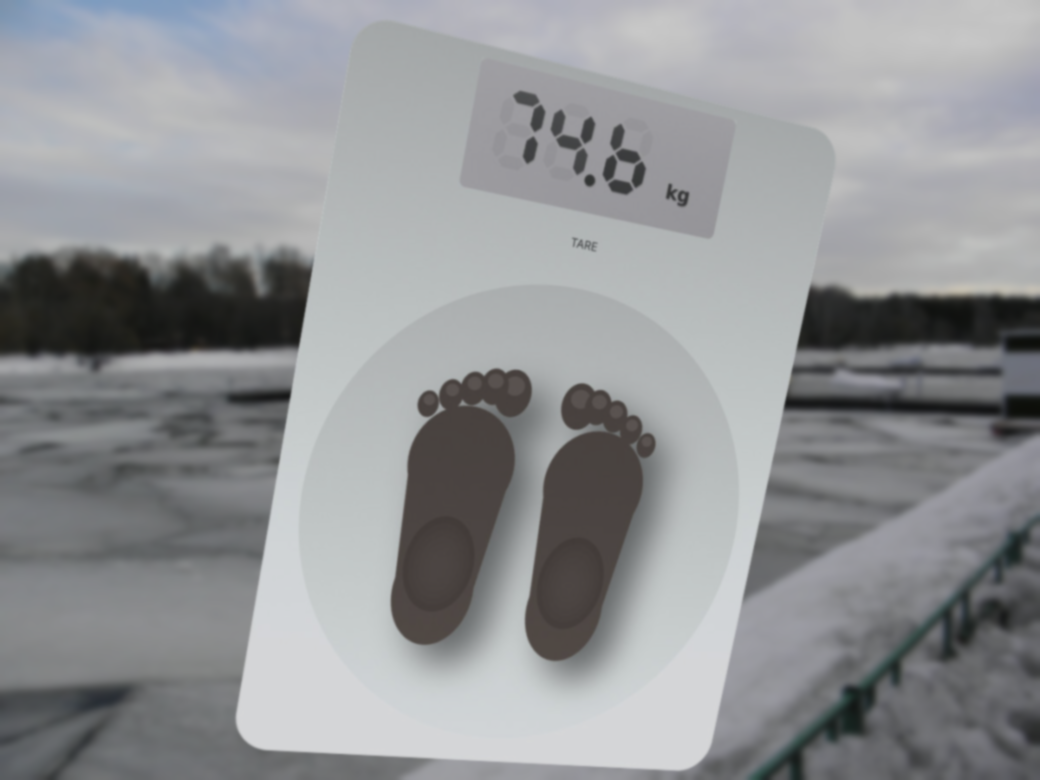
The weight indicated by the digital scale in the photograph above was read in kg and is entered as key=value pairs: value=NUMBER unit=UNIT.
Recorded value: value=74.6 unit=kg
